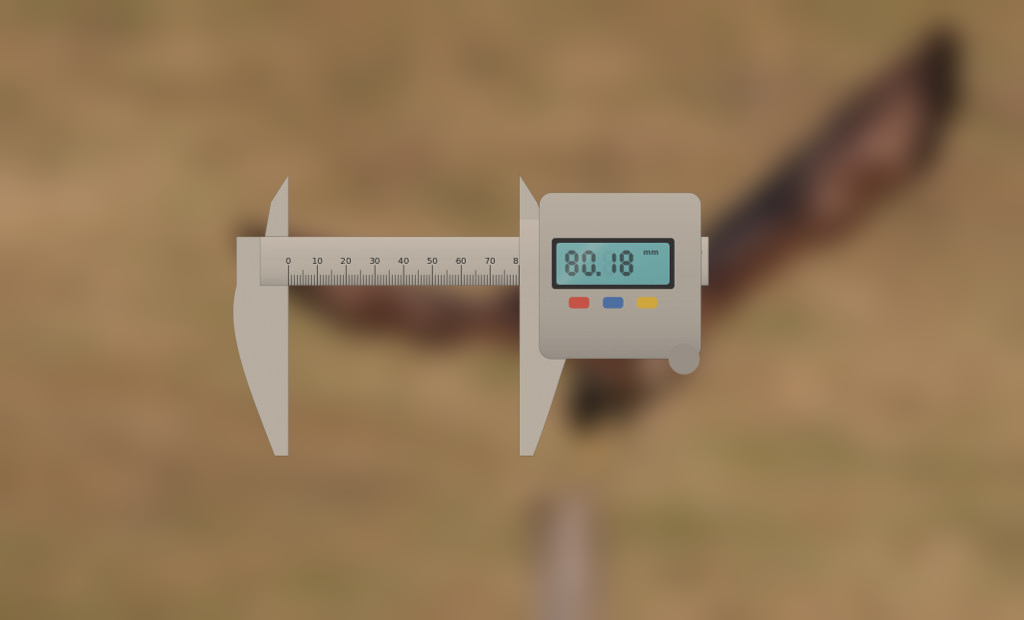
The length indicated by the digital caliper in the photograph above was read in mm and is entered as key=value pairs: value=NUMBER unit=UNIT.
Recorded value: value=80.18 unit=mm
